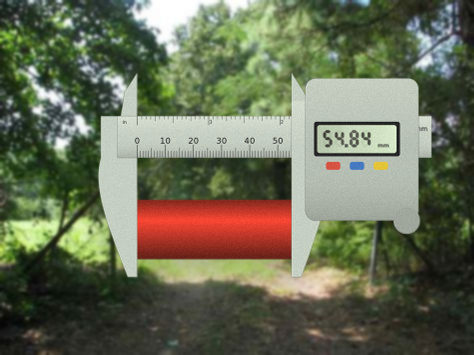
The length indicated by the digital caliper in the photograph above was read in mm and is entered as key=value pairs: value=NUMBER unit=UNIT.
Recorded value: value=54.84 unit=mm
